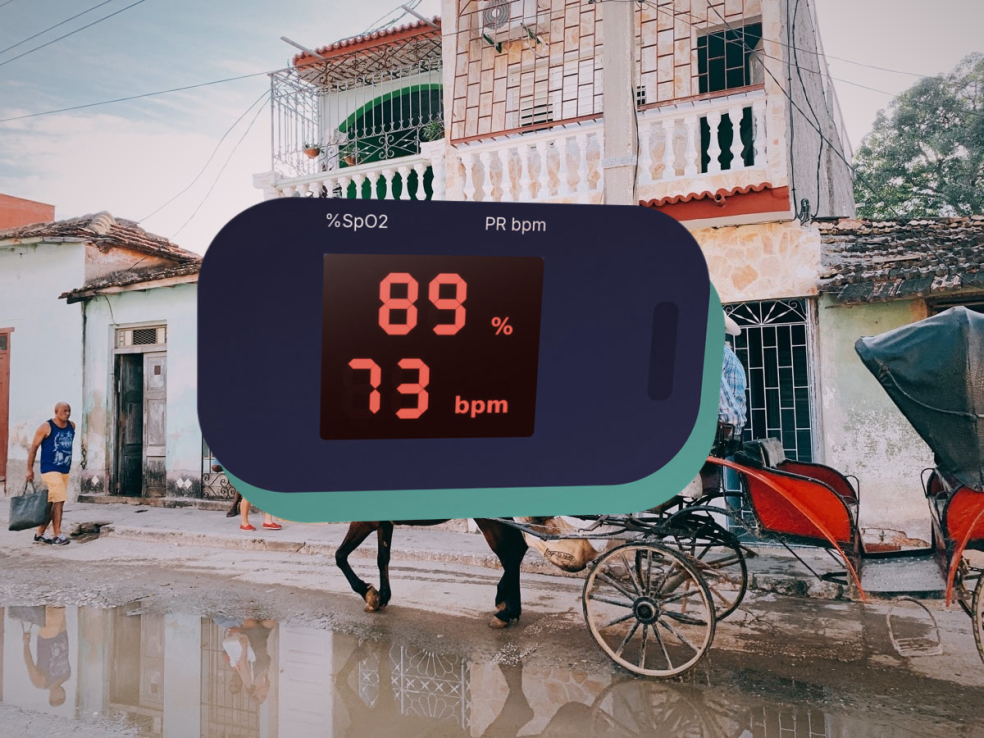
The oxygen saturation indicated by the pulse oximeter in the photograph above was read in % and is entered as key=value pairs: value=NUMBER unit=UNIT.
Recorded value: value=89 unit=%
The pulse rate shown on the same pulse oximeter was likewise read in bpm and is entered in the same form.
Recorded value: value=73 unit=bpm
